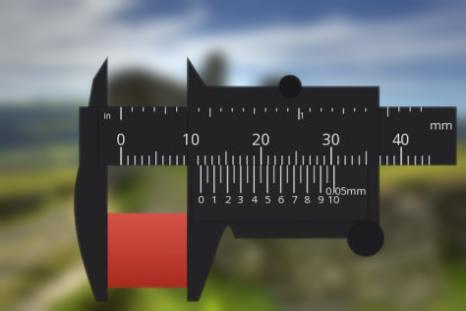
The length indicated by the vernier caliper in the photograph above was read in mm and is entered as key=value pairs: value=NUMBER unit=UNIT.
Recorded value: value=11.4 unit=mm
